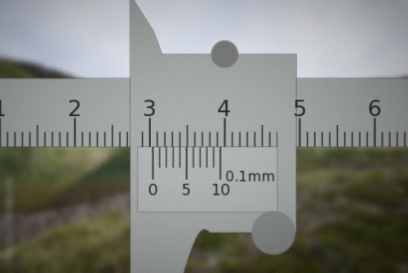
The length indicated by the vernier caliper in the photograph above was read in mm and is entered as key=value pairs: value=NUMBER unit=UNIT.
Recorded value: value=30.4 unit=mm
